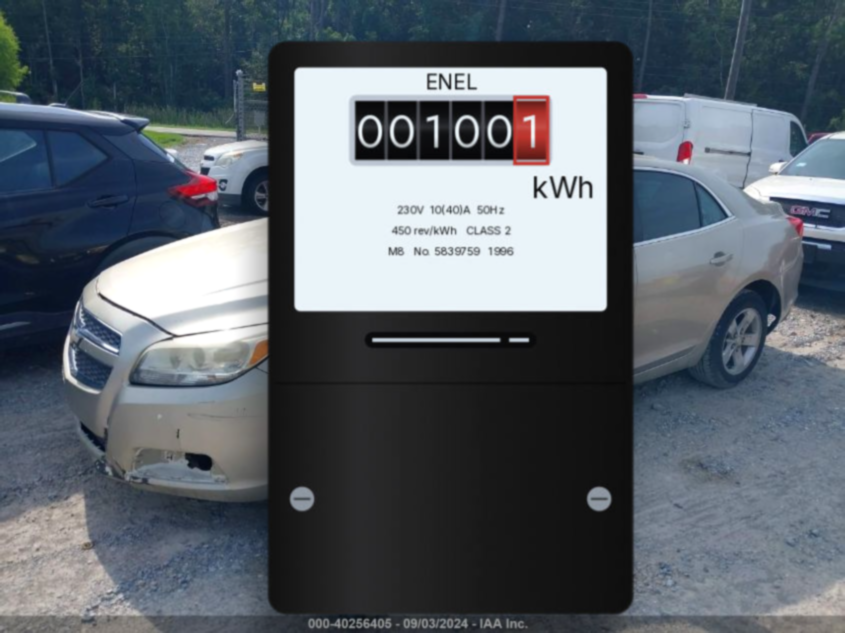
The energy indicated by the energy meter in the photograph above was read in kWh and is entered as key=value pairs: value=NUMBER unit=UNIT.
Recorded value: value=100.1 unit=kWh
